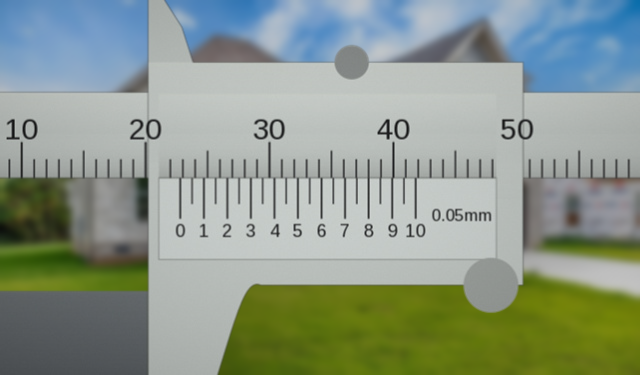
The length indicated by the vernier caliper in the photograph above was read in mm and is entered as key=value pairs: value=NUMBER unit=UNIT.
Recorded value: value=22.8 unit=mm
